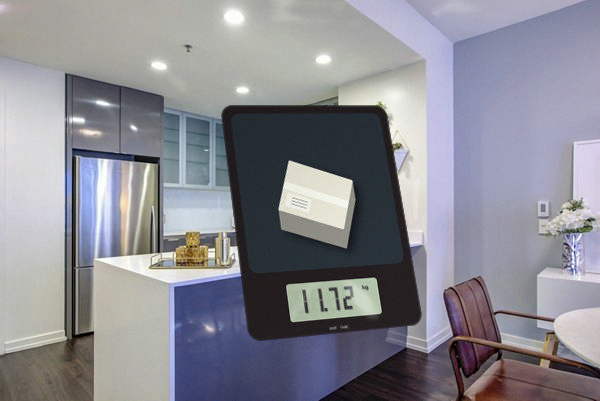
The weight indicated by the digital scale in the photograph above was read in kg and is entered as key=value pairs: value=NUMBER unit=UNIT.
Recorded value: value=11.72 unit=kg
